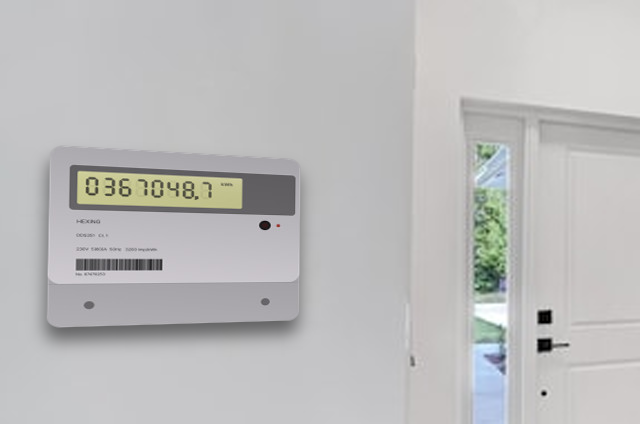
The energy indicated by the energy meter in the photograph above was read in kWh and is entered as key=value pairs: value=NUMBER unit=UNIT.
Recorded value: value=367048.7 unit=kWh
